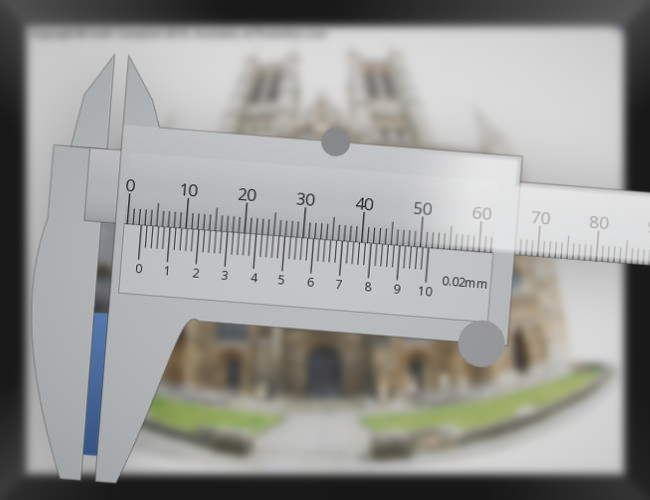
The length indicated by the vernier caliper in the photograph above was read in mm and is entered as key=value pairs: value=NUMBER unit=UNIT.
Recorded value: value=2.4 unit=mm
